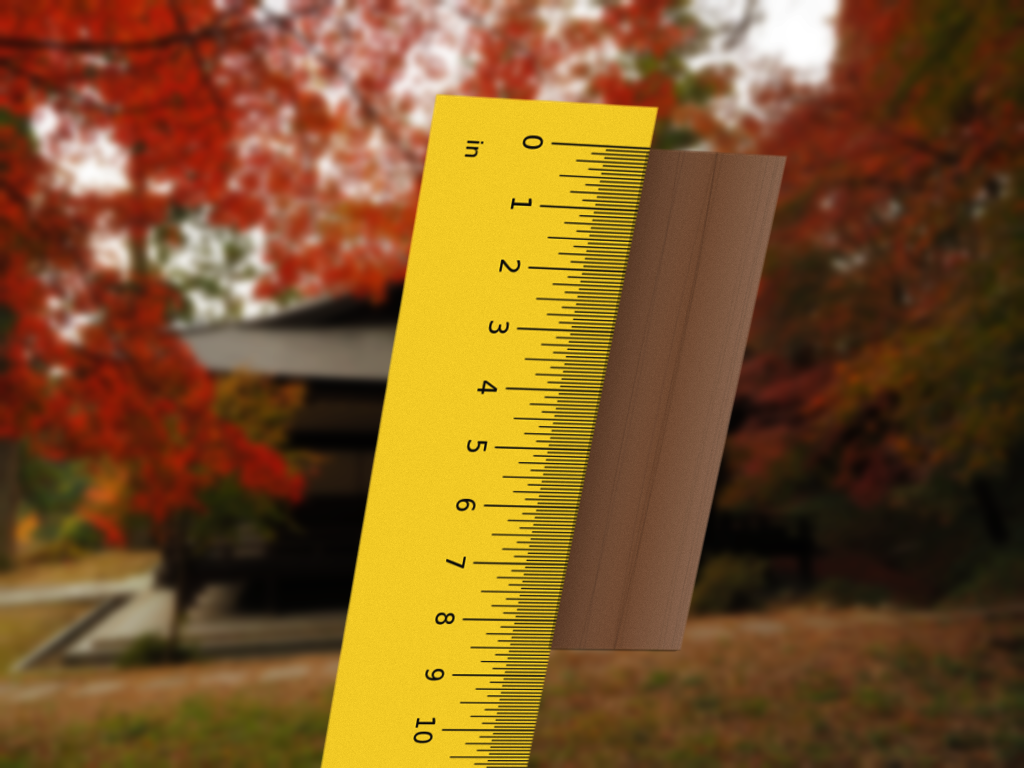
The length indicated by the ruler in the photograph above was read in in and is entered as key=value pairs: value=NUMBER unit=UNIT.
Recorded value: value=8.5 unit=in
